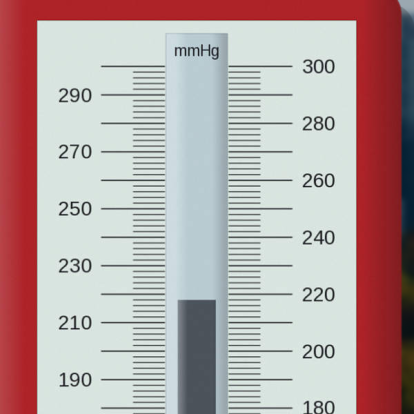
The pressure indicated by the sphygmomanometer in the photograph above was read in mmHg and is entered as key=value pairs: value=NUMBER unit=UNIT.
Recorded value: value=218 unit=mmHg
